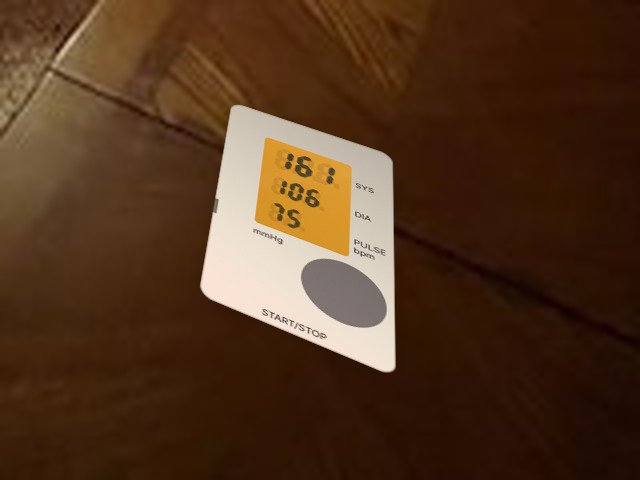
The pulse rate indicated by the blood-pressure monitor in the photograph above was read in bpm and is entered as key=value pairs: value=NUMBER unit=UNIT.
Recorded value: value=75 unit=bpm
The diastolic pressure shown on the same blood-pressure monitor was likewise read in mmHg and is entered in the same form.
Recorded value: value=106 unit=mmHg
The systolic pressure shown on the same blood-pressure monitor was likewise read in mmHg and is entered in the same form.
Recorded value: value=161 unit=mmHg
